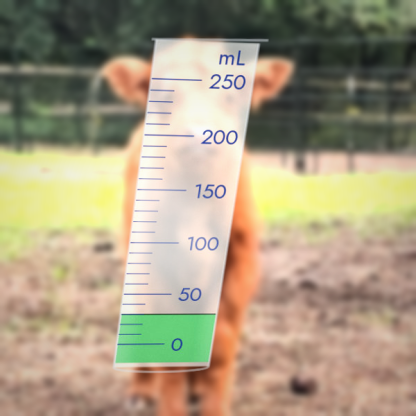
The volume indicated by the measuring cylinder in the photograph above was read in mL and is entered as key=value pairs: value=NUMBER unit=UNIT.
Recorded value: value=30 unit=mL
